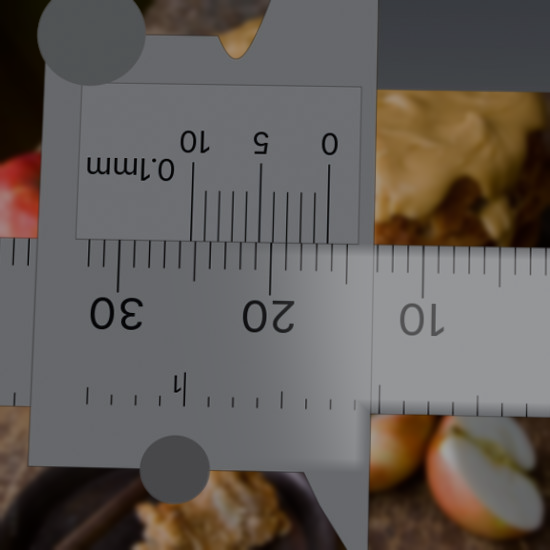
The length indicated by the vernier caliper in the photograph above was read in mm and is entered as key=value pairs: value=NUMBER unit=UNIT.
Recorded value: value=16.3 unit=mm
